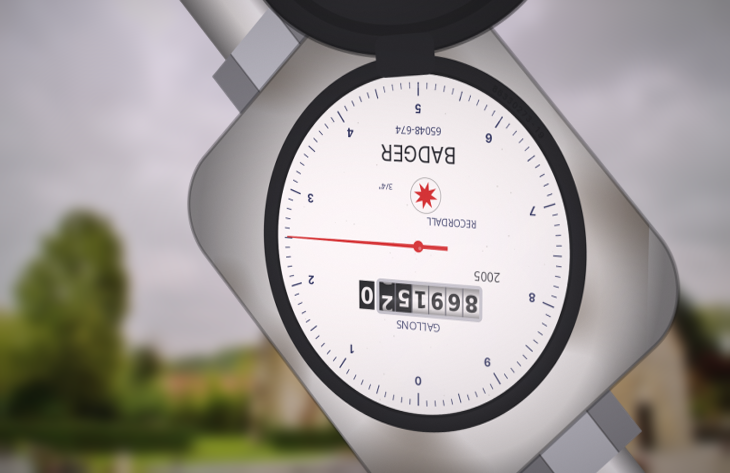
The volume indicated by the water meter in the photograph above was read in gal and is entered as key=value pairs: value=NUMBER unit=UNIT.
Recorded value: value=8691522.5 unit=gal
